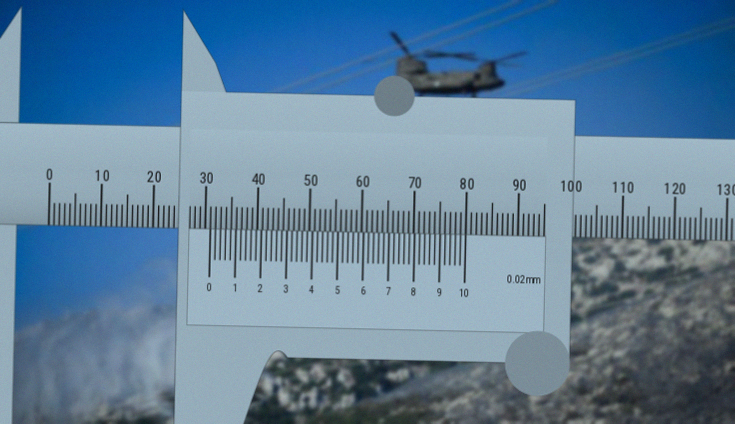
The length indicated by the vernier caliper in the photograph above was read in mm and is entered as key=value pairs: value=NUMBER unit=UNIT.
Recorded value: value=31.0 unit=mm
